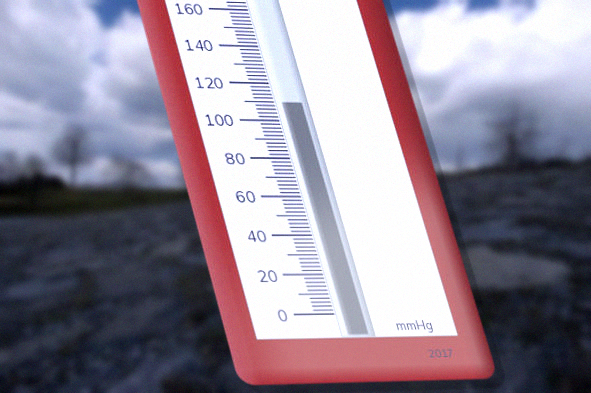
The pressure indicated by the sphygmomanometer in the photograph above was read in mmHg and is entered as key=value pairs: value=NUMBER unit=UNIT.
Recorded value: value=110 unit=mmHg
